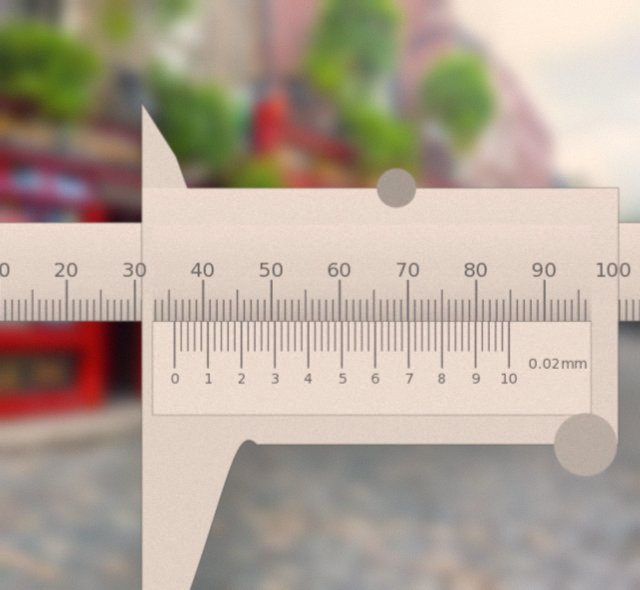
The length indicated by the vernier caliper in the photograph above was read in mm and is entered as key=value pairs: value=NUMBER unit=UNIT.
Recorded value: value=35.8 unit=mm
